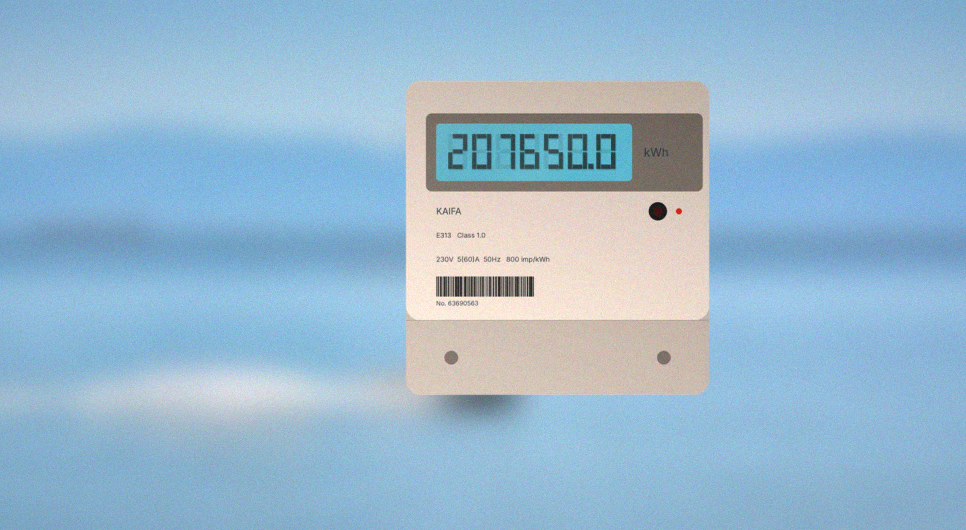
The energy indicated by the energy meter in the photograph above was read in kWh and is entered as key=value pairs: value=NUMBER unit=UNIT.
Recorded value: value=207650.0 unit=kWh
